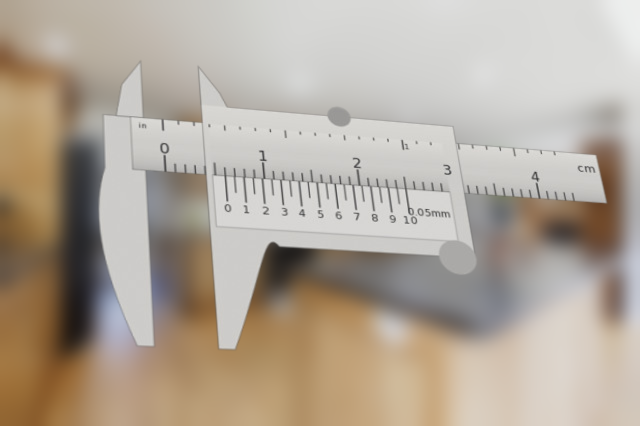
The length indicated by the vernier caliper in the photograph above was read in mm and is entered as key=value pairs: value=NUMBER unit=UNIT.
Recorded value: value=6.0 unit=mm
